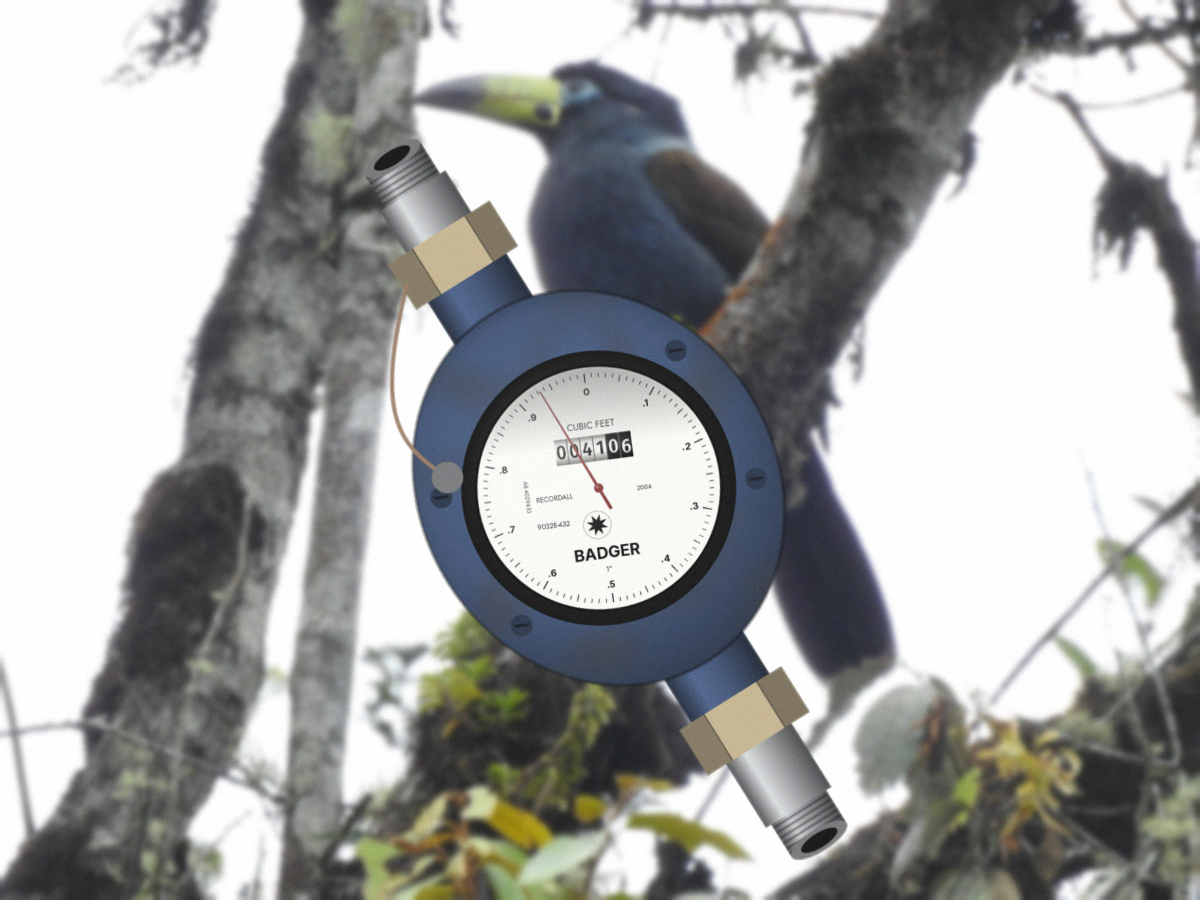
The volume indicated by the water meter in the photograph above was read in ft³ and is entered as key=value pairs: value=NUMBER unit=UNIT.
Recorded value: value=4105.93 unit=ft³
